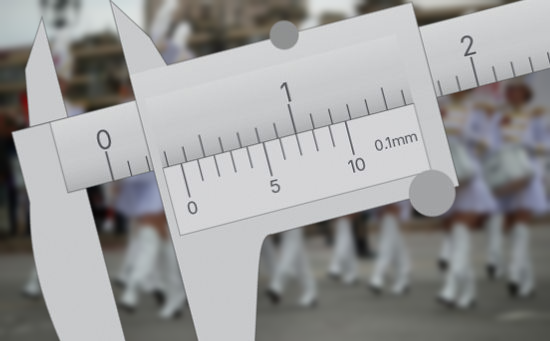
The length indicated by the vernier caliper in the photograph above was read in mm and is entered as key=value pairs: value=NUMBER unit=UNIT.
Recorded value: value=3.7 unit=mm
